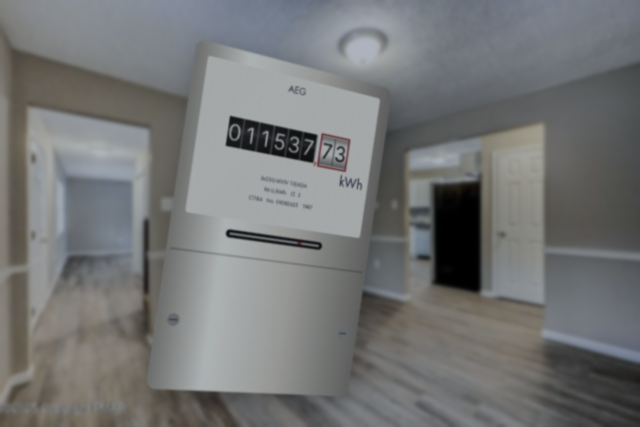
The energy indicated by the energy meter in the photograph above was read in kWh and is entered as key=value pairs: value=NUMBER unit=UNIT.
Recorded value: value=11537.73 unit=kWh
